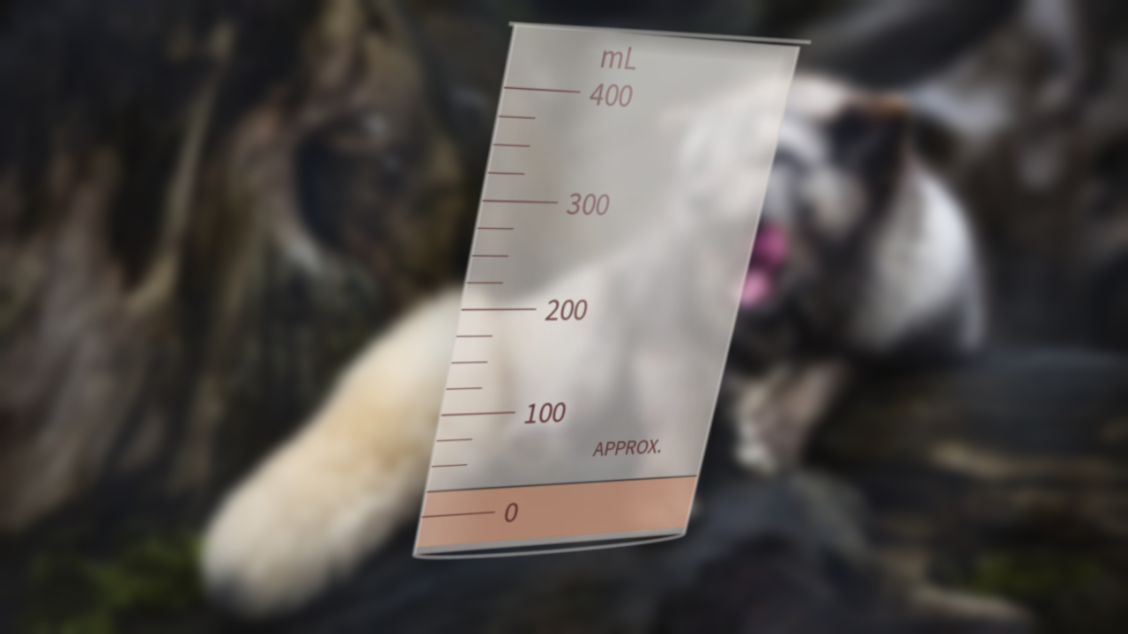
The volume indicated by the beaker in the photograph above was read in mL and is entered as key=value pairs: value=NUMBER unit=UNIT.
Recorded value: value=25 unit=mL
